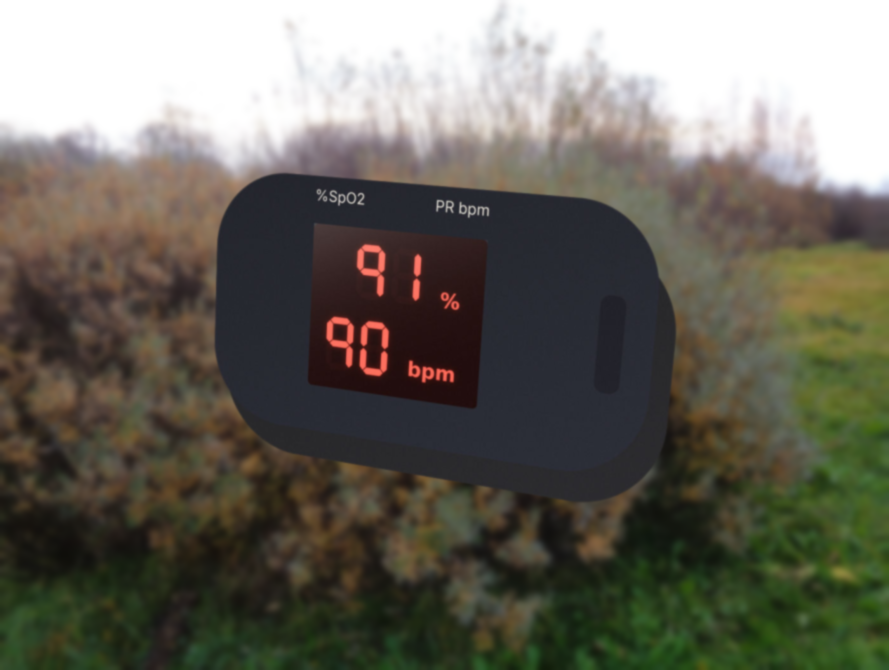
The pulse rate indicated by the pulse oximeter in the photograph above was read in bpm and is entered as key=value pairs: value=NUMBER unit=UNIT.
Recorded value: value=90 unit=bpm
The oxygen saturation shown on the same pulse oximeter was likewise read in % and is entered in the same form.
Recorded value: value=91 unit=%
